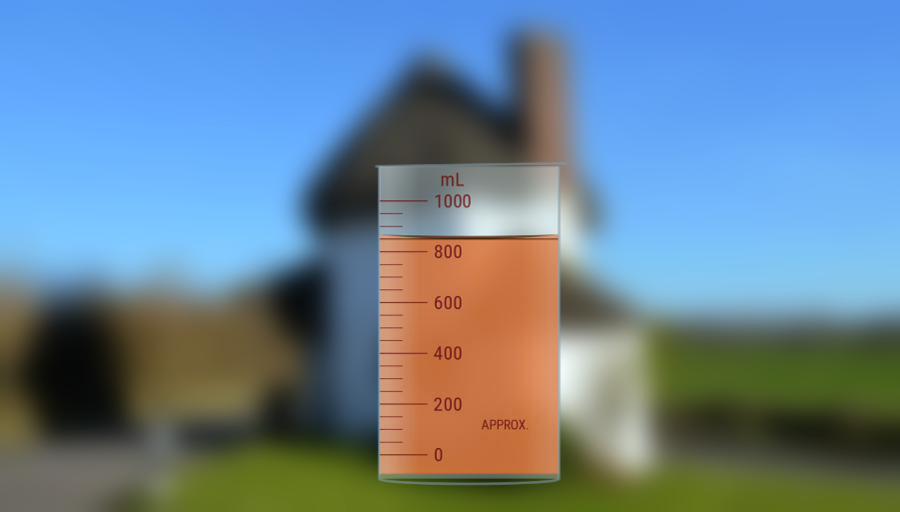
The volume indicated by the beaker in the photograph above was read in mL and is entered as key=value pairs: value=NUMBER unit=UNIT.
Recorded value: value=850 unit=mL
